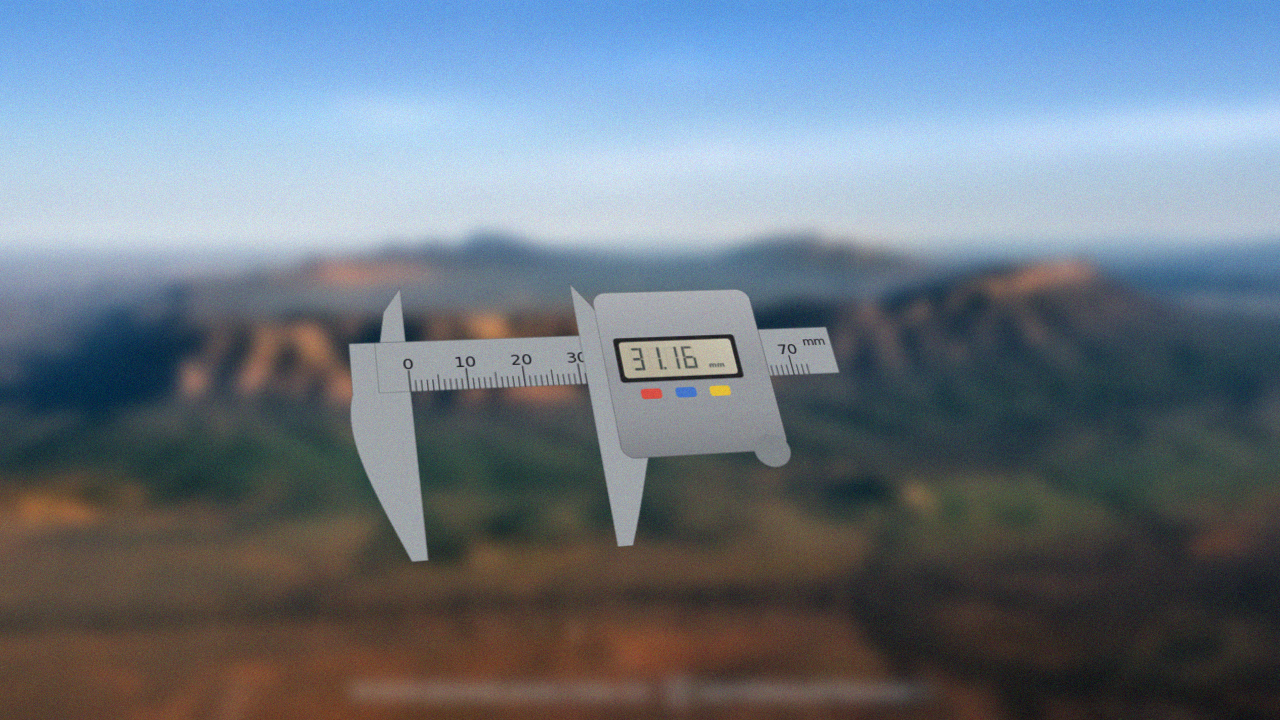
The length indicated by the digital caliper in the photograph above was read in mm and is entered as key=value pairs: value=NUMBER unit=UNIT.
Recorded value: value=31.16 unit=mm
